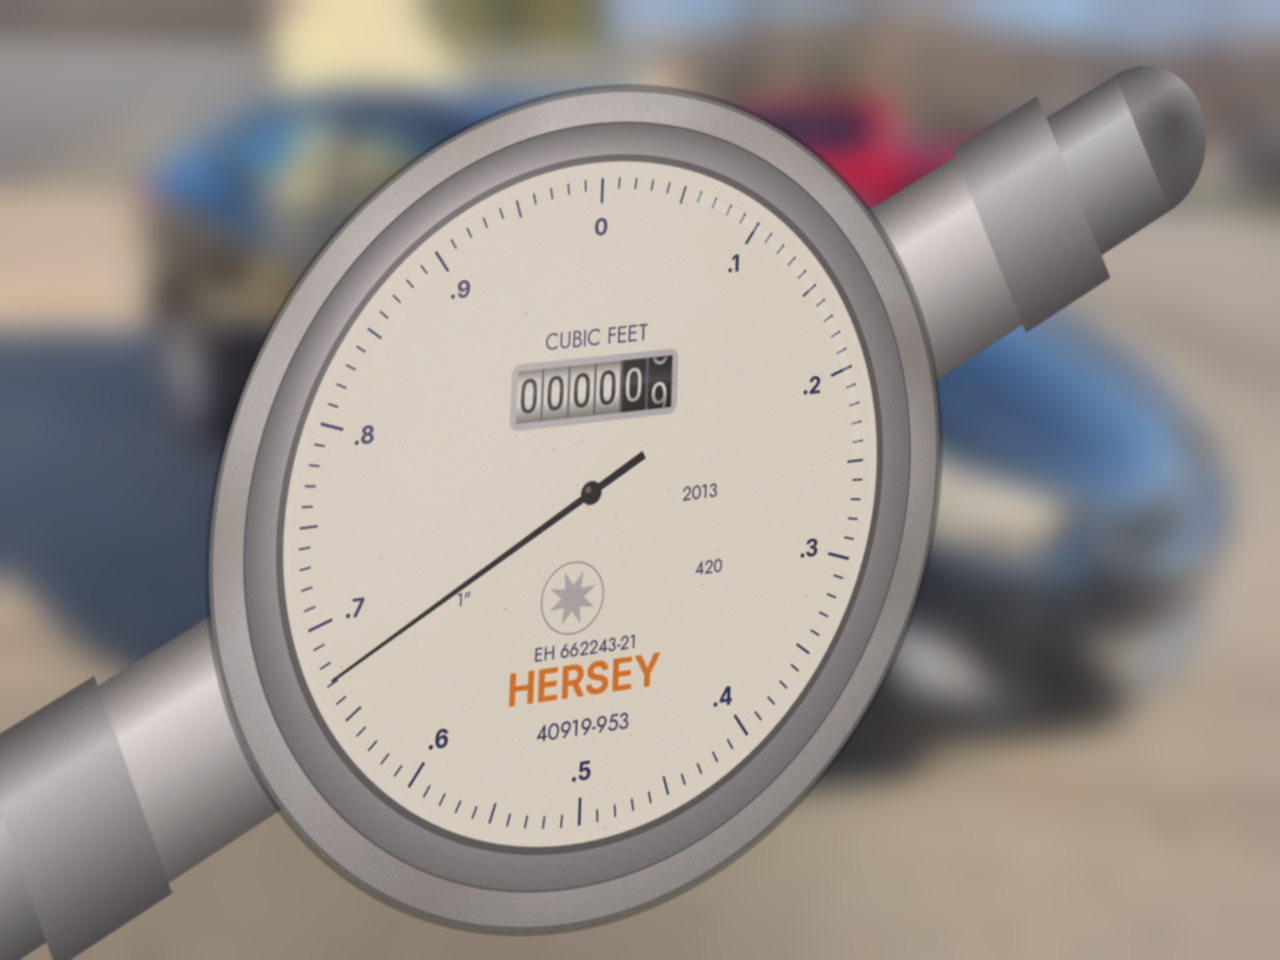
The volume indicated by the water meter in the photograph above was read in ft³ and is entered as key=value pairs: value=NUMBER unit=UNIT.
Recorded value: value=8.67 unit=ft³
